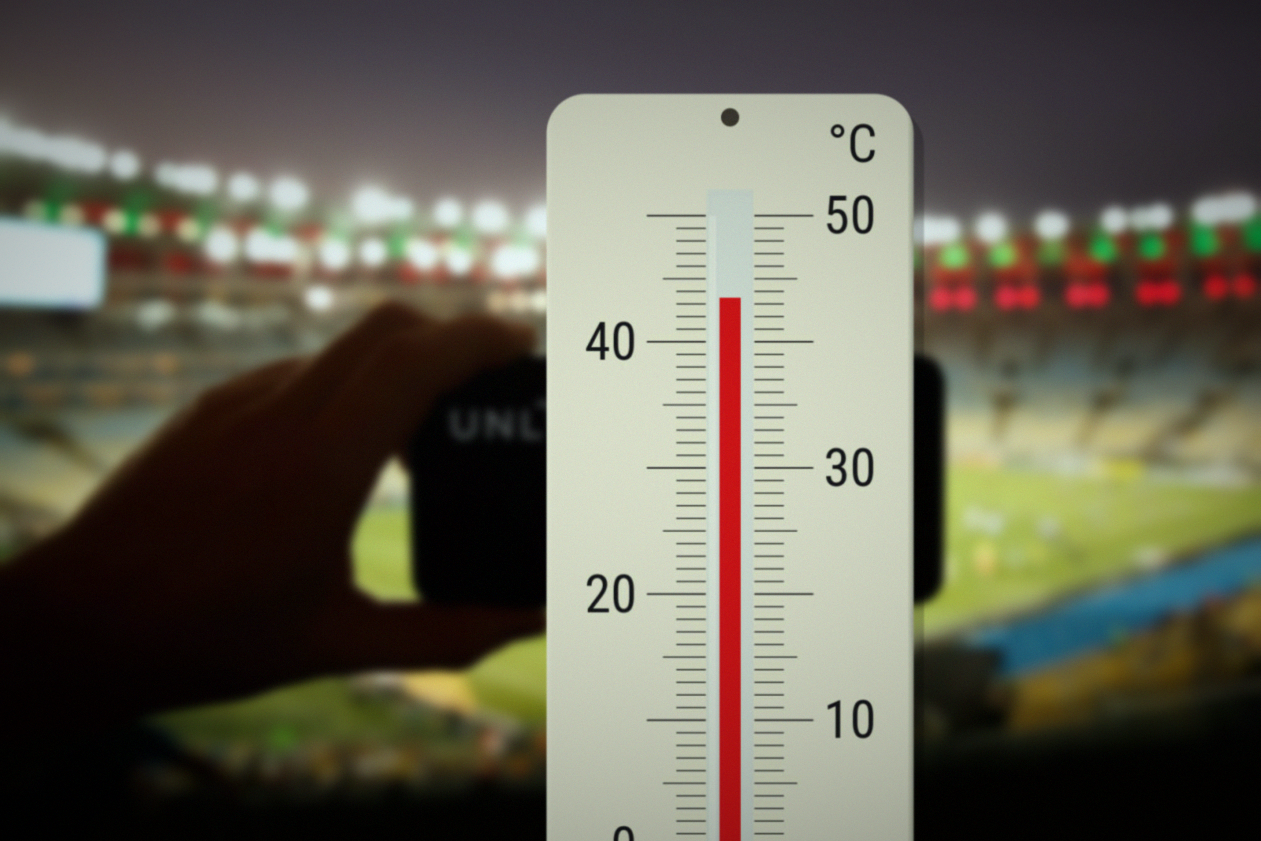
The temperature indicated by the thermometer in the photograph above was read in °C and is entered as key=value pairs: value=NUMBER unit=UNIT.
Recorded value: value=43.5 unit=°C
